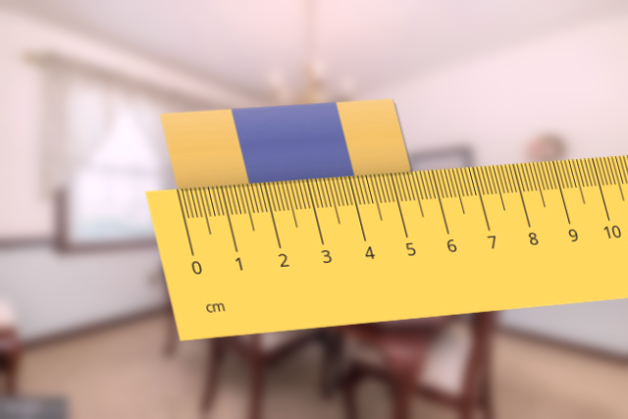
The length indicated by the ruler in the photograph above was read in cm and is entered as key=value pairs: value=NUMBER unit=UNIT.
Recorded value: value=5.5 unit=cm
